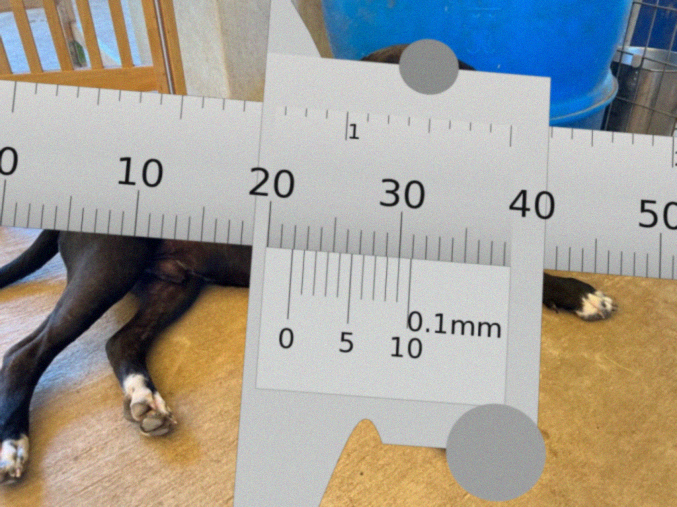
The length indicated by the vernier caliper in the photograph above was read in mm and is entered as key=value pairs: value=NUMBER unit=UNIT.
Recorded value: value=21.9 unit=mm
